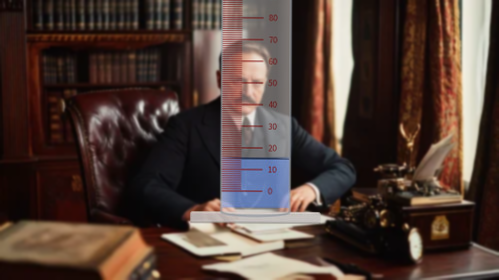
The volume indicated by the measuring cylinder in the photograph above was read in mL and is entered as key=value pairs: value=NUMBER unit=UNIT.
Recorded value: value=15 unit=mL
